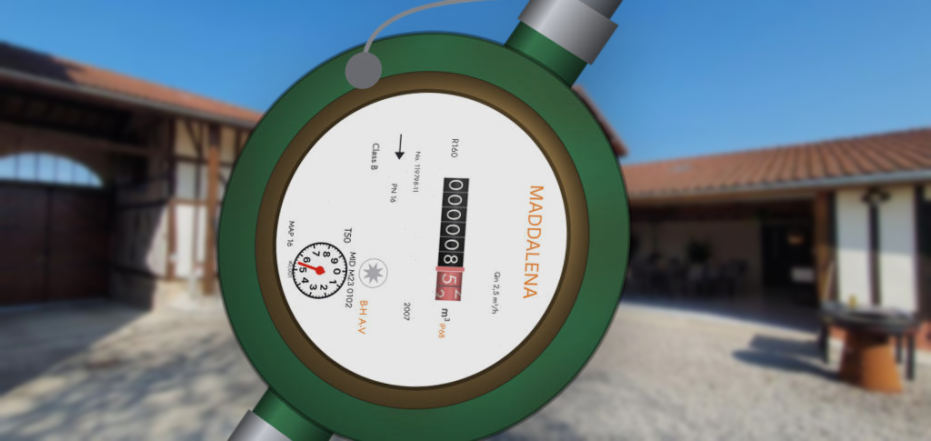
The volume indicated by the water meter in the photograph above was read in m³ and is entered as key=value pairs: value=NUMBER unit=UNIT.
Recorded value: value=8.525 unit=m³
